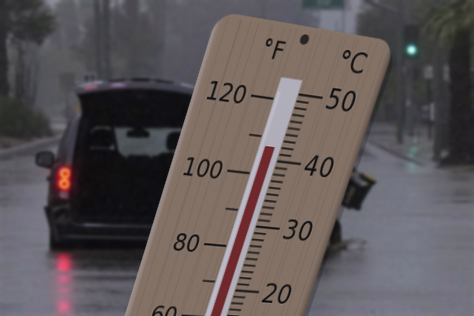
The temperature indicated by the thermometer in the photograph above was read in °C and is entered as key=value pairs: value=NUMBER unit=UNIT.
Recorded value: value=42 unit=°C
